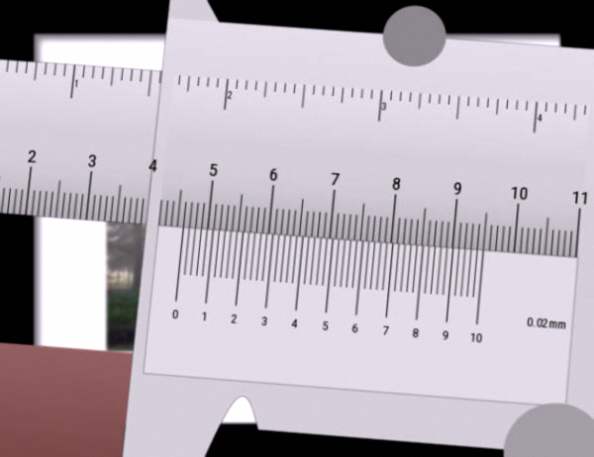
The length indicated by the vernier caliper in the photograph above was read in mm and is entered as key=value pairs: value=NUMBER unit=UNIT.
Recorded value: value=46.0 unit=mm
